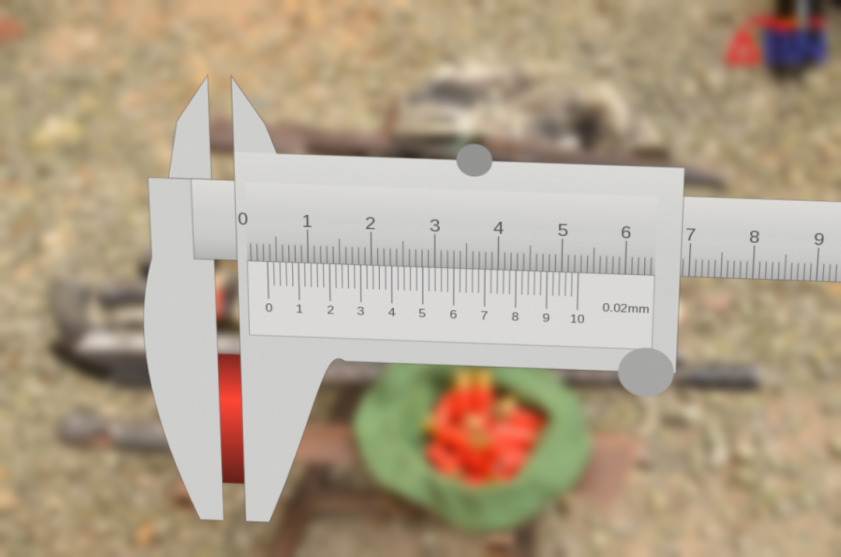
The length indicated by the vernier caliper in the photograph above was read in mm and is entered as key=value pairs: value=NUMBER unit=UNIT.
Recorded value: value=3.6 unit=mm
